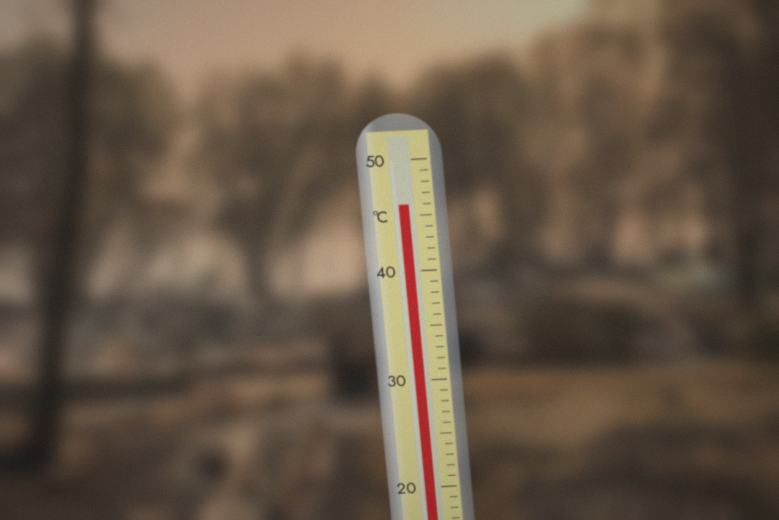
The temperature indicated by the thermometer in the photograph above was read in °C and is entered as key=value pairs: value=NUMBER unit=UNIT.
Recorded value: value=46 unit=°C
